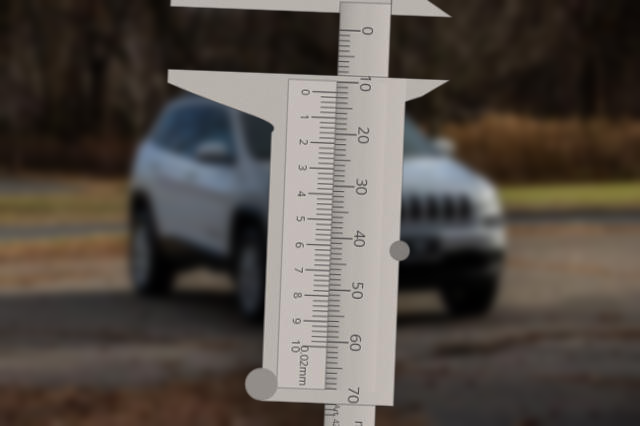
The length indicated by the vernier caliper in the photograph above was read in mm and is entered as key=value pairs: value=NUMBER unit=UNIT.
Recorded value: value=12.0 unit=mm
